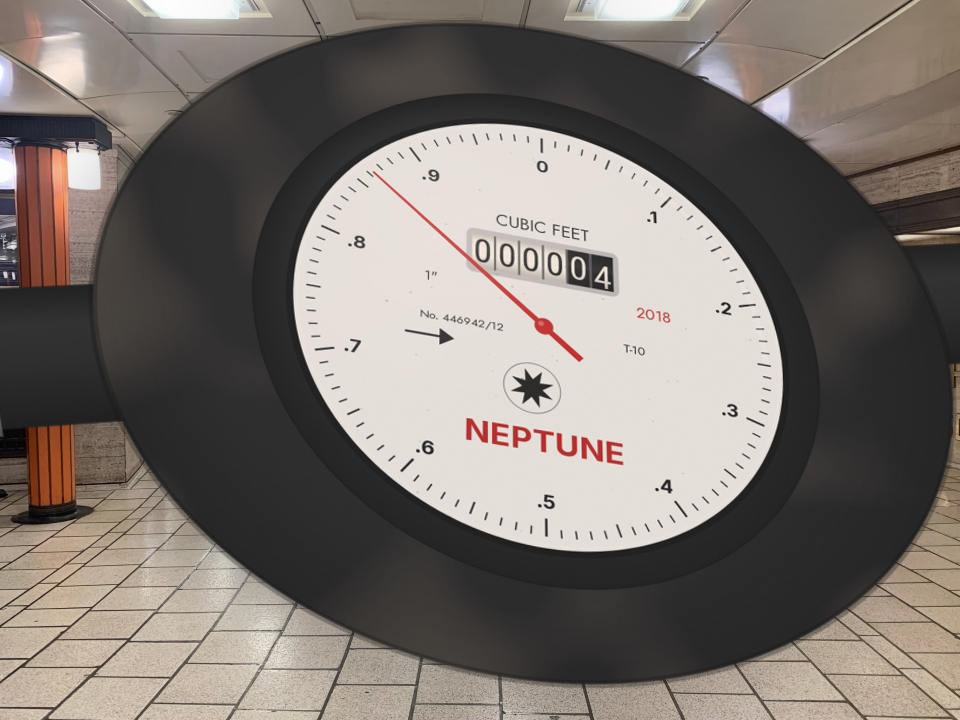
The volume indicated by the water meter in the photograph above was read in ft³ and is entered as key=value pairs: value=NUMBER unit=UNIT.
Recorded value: value=3.86 unit=ft³
